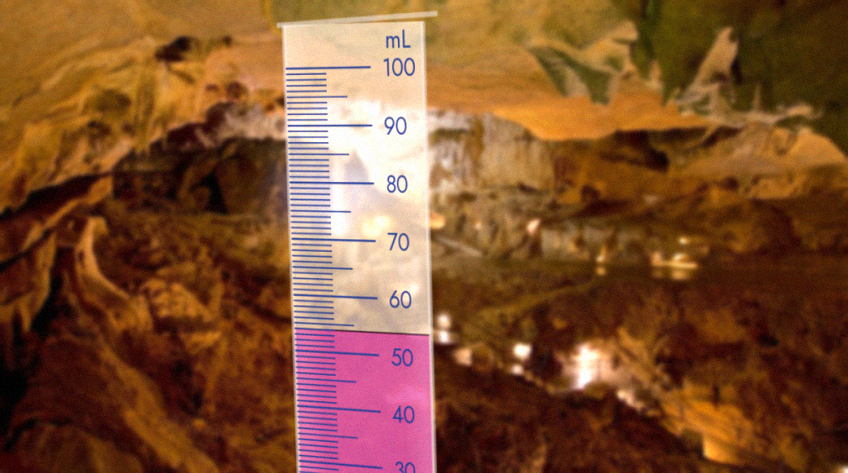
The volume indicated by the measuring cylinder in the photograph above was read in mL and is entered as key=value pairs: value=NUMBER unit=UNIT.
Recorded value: value=54 unit=mL
